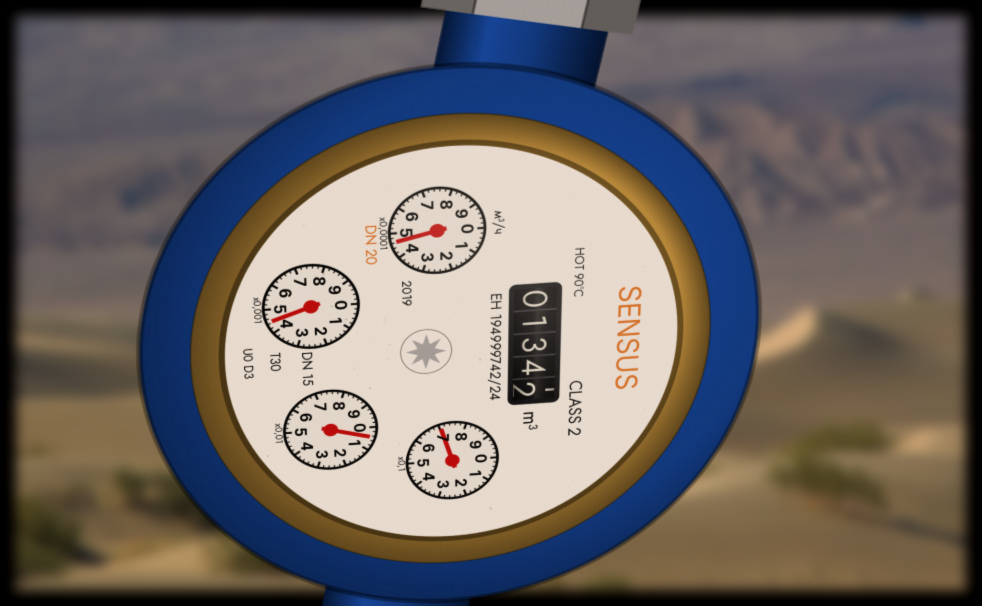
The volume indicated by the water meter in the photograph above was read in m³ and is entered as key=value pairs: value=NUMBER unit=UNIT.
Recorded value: value=1341.7044 unit=m³
